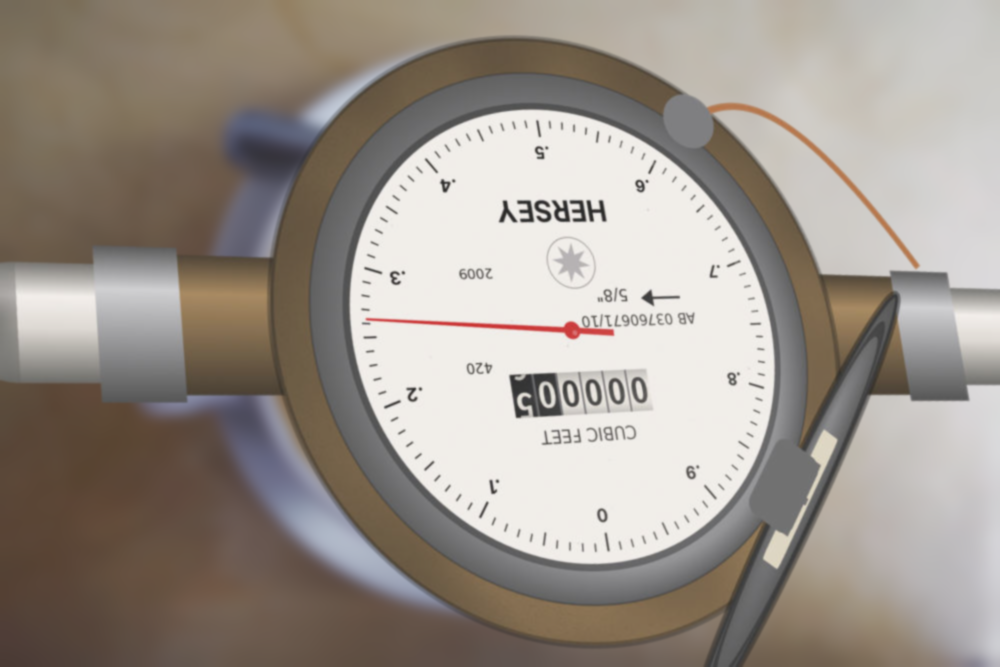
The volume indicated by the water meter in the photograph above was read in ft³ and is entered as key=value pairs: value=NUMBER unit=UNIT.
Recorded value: value=5.26 unit=ft³
